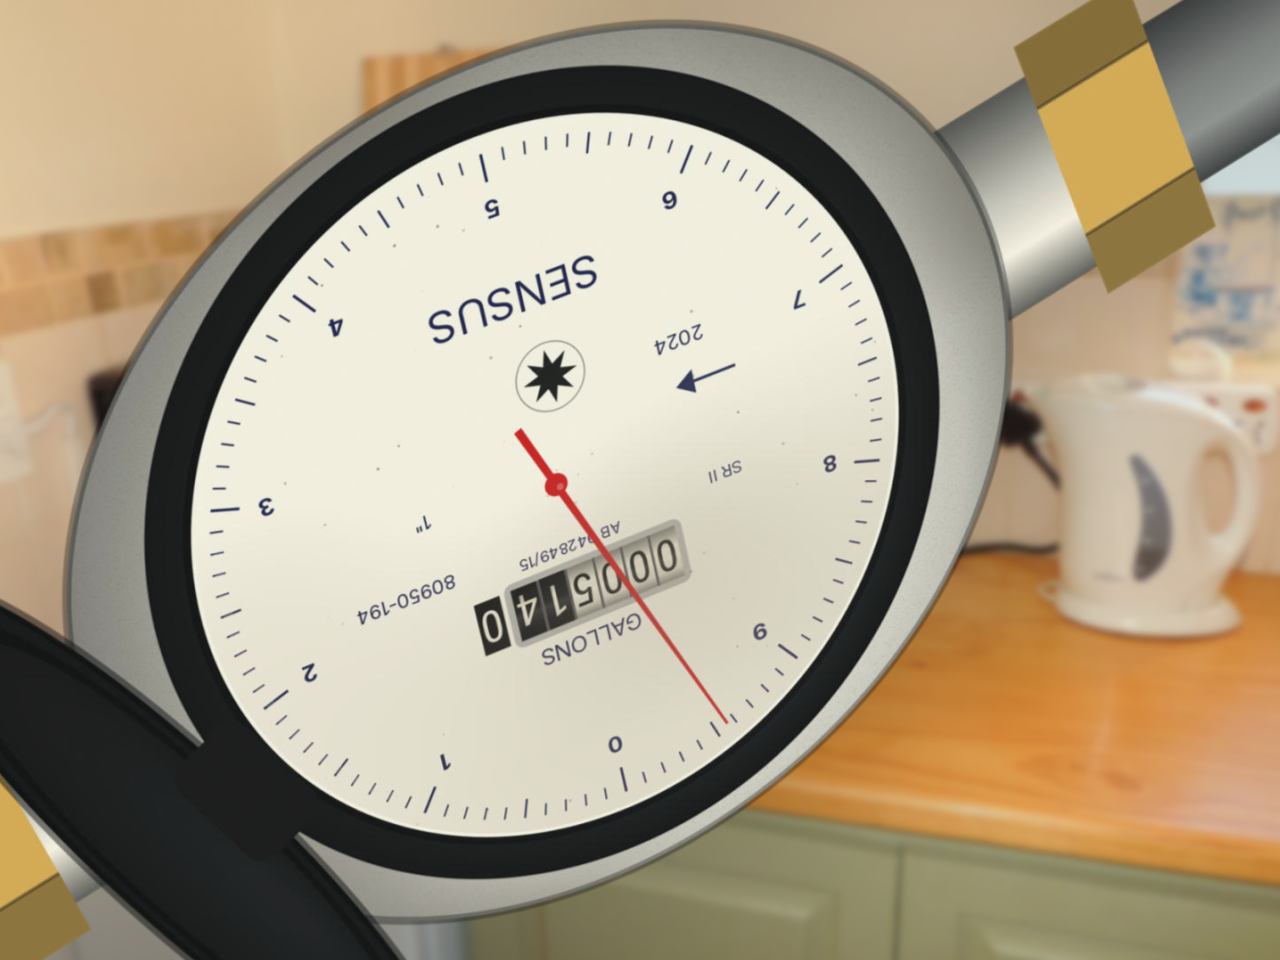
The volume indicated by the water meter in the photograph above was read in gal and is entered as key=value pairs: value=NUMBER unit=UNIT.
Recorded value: value=5139.4 unit=gal
